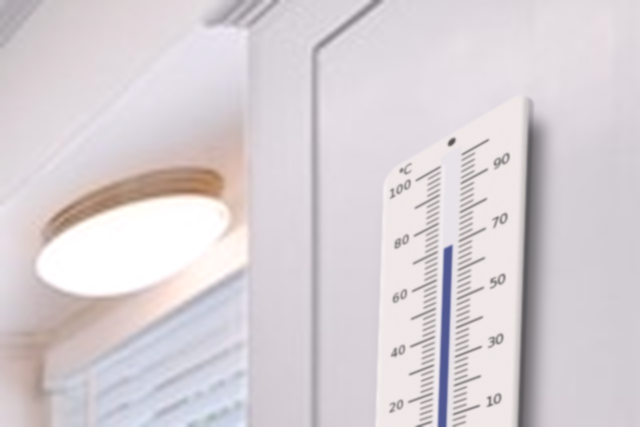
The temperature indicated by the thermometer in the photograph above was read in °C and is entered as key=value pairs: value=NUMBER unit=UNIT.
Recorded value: value=70 unit=°C
